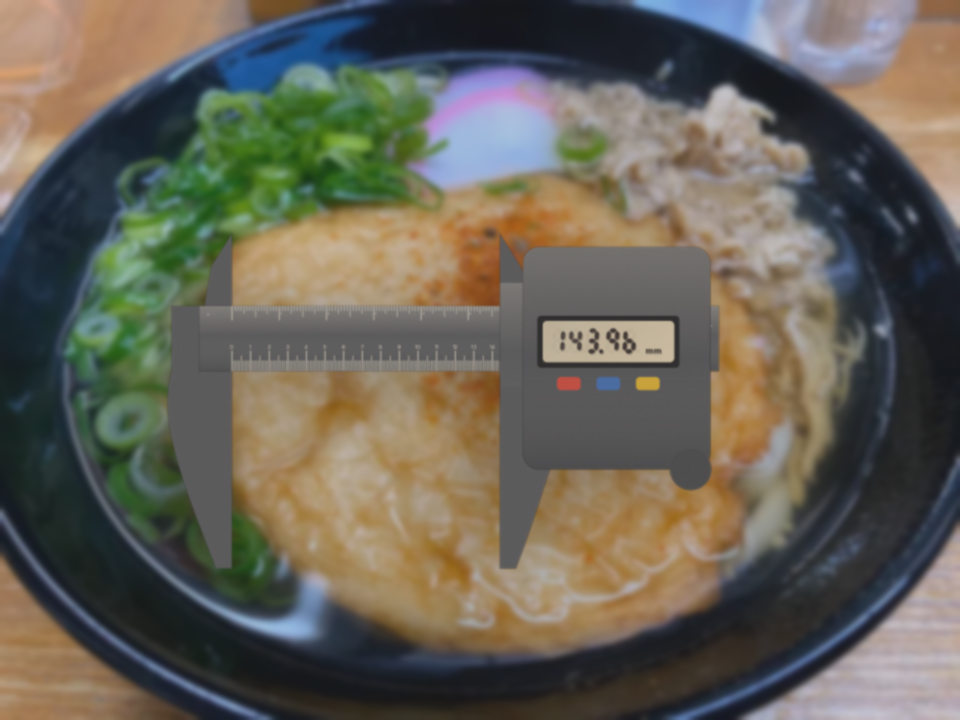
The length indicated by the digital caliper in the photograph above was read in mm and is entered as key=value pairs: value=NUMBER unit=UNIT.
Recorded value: value=143.96 unit=mm
